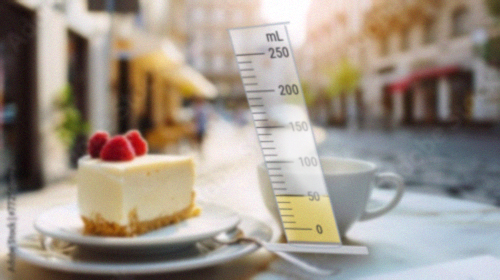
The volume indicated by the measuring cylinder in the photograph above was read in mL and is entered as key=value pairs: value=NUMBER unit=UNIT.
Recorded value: value=50 unit=mL
